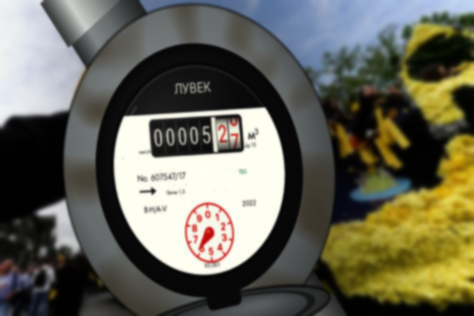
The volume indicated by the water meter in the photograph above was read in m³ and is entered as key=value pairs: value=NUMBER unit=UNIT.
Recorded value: value=5.266 unit=m³
